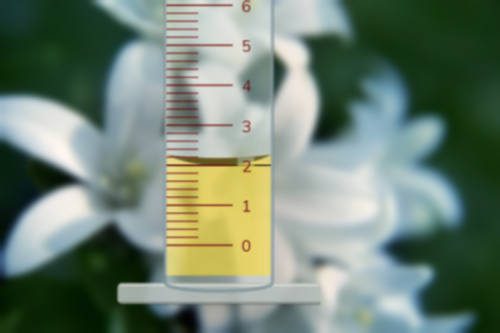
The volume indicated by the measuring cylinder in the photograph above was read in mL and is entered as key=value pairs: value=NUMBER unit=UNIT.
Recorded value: value=2 unit=mL
